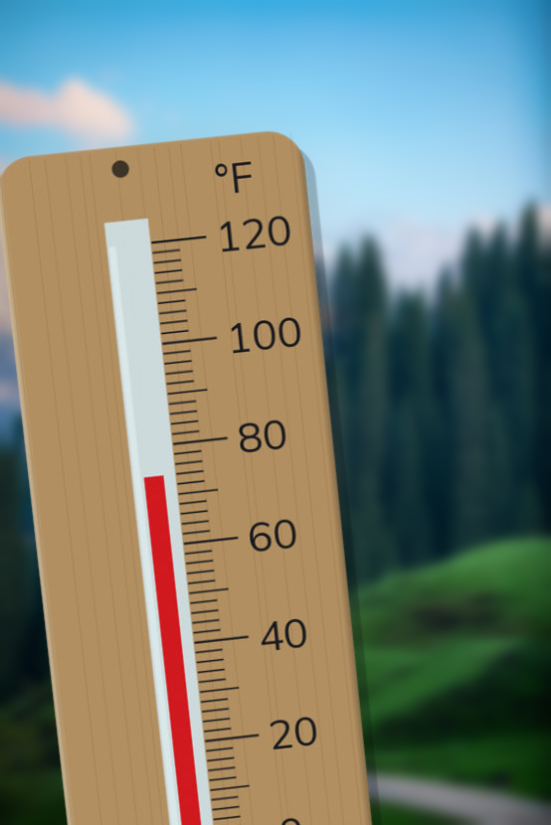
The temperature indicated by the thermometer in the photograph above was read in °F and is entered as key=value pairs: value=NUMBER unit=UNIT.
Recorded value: value=74 unit=°F
